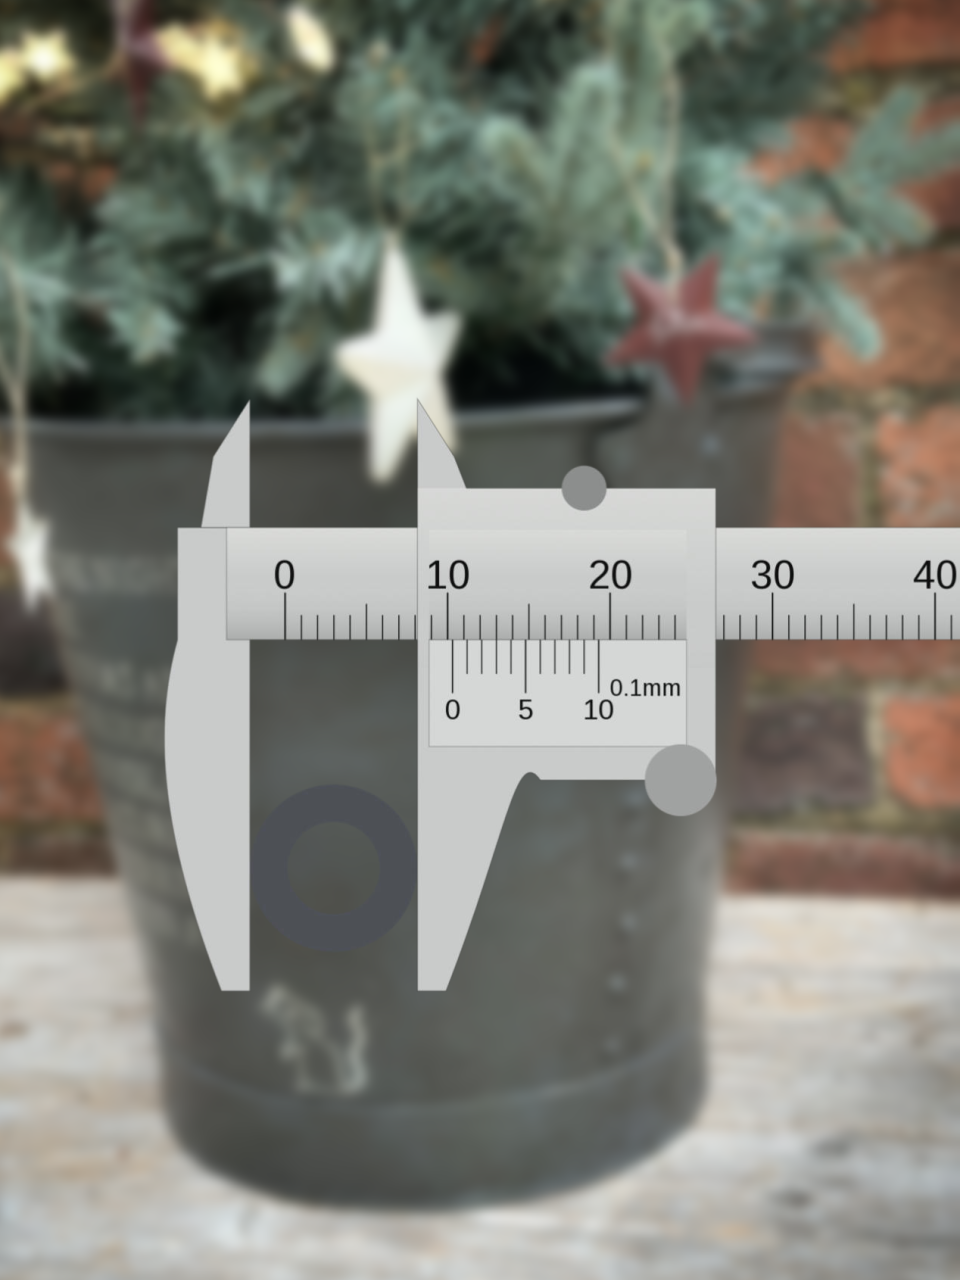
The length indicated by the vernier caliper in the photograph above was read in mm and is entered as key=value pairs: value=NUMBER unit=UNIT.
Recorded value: value=10.3 unit=mm
